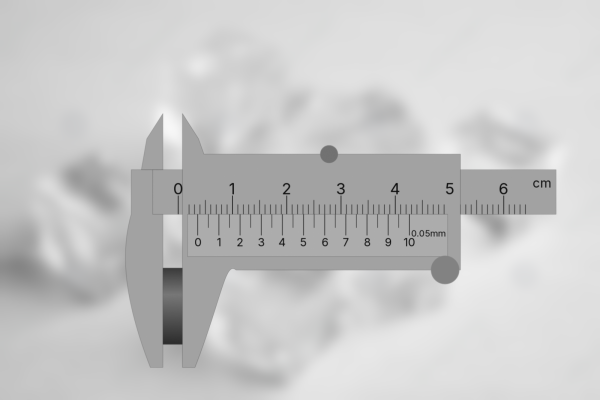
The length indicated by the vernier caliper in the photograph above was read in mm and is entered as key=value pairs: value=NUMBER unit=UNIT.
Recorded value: value=3.6 unit=mm
